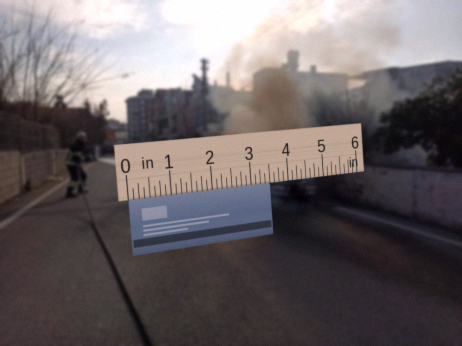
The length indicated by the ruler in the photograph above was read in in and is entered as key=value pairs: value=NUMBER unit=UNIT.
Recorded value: value=3.5 unit=in
